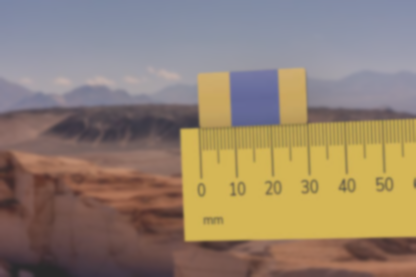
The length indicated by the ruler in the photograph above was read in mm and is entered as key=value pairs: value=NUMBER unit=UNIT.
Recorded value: value=30 unit=mm
